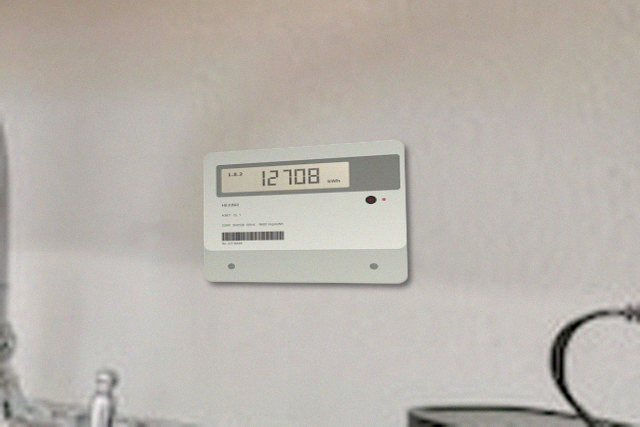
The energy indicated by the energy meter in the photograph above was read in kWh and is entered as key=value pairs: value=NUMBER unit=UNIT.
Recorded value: value=12708 unit=kWh
